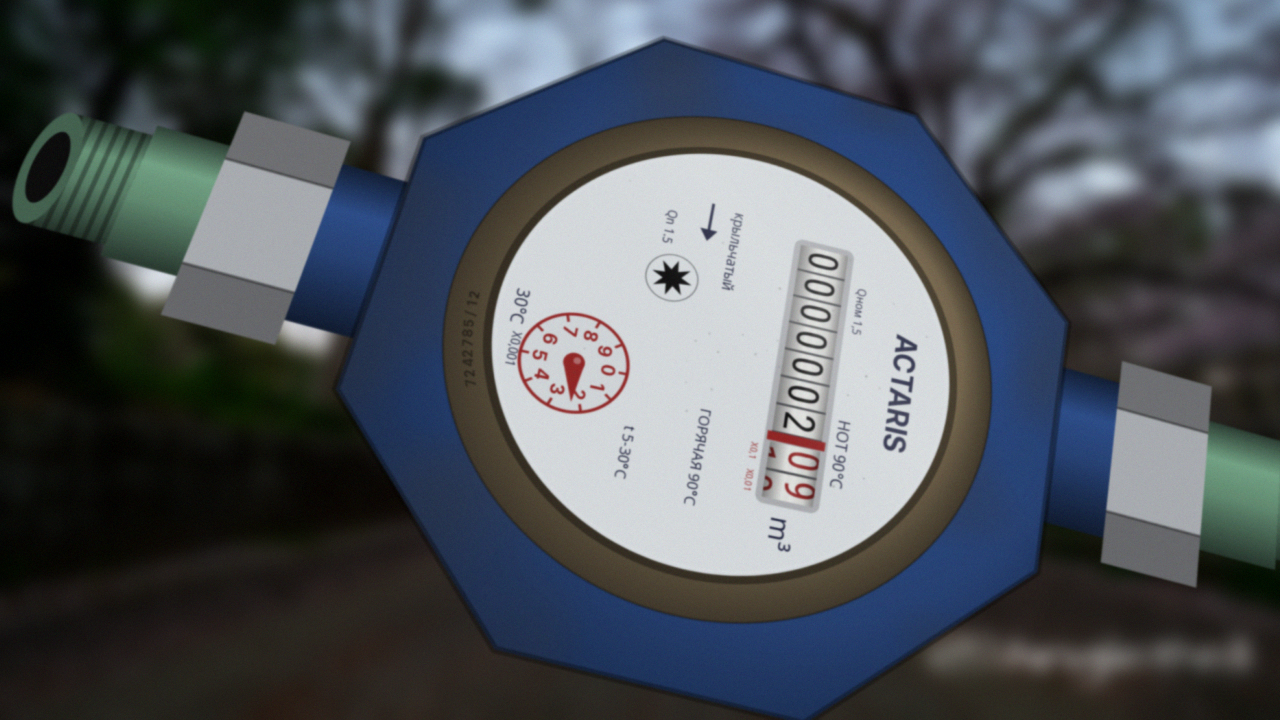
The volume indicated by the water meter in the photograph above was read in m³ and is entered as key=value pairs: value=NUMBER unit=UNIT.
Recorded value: value=2.092 unit=m³
